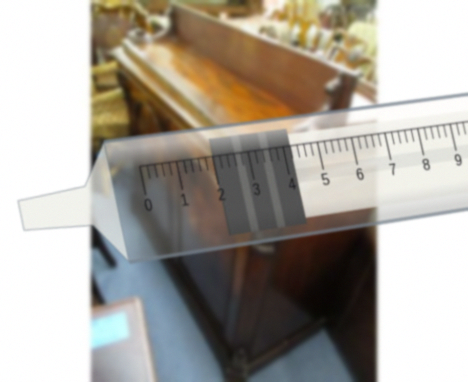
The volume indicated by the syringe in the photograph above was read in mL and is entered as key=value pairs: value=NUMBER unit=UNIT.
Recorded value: value=2 unit=mL
